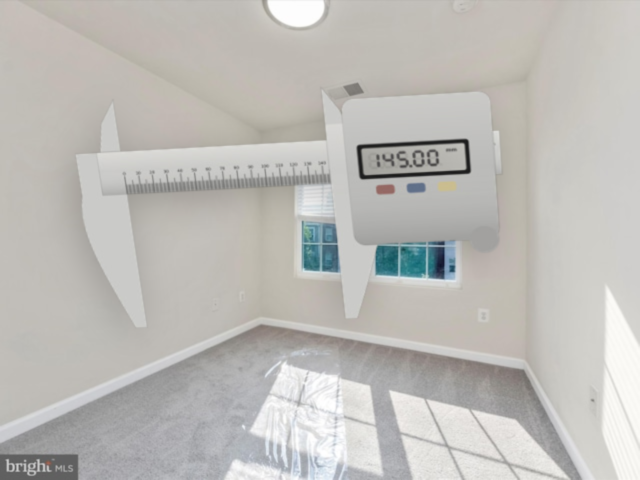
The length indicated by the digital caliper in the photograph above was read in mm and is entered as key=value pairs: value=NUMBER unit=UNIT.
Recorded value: value=145.00 unit=mm
